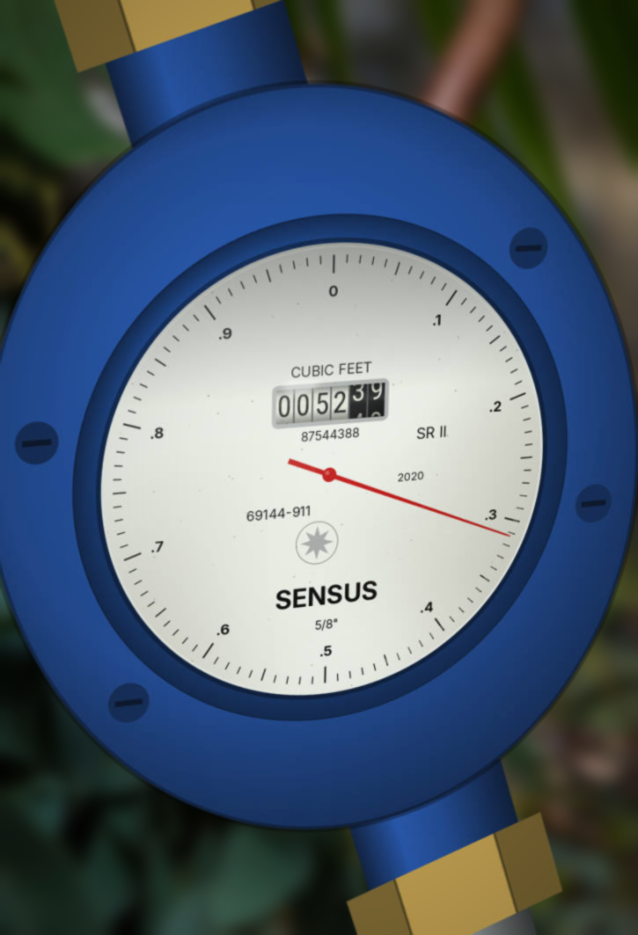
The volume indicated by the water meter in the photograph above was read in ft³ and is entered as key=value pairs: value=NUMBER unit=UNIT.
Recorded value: value=5239.31 unit=ft³
